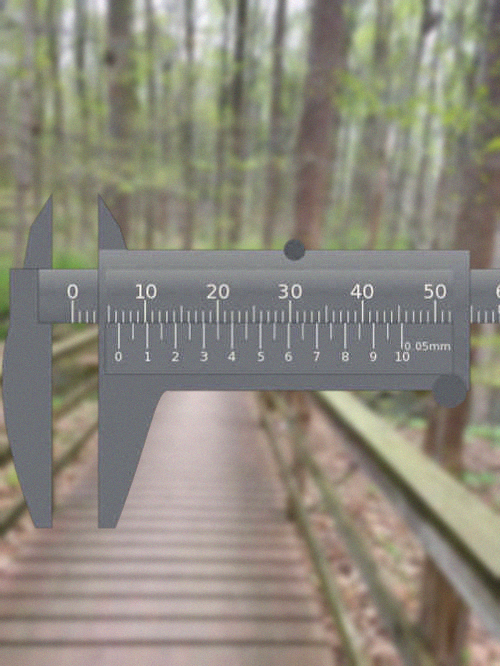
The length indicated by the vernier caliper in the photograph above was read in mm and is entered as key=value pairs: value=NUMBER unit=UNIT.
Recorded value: value=6.4 unit=mm
